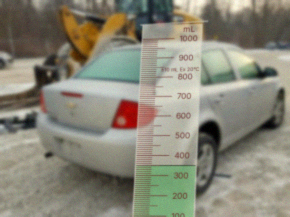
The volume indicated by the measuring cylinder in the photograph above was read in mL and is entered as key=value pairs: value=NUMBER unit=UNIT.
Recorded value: value=350 unit=mL
